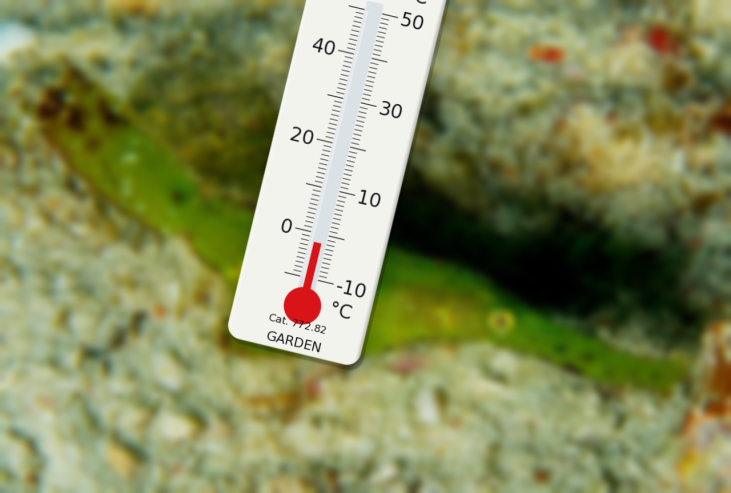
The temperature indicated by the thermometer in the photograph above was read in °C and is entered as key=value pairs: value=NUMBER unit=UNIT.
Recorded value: value=-2 unit=°C
